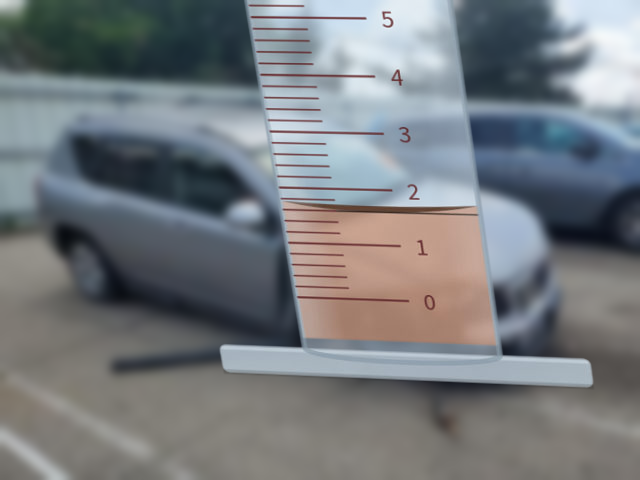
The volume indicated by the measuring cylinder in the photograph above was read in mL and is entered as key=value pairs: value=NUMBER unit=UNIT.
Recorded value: value=1.6 unit=mL
